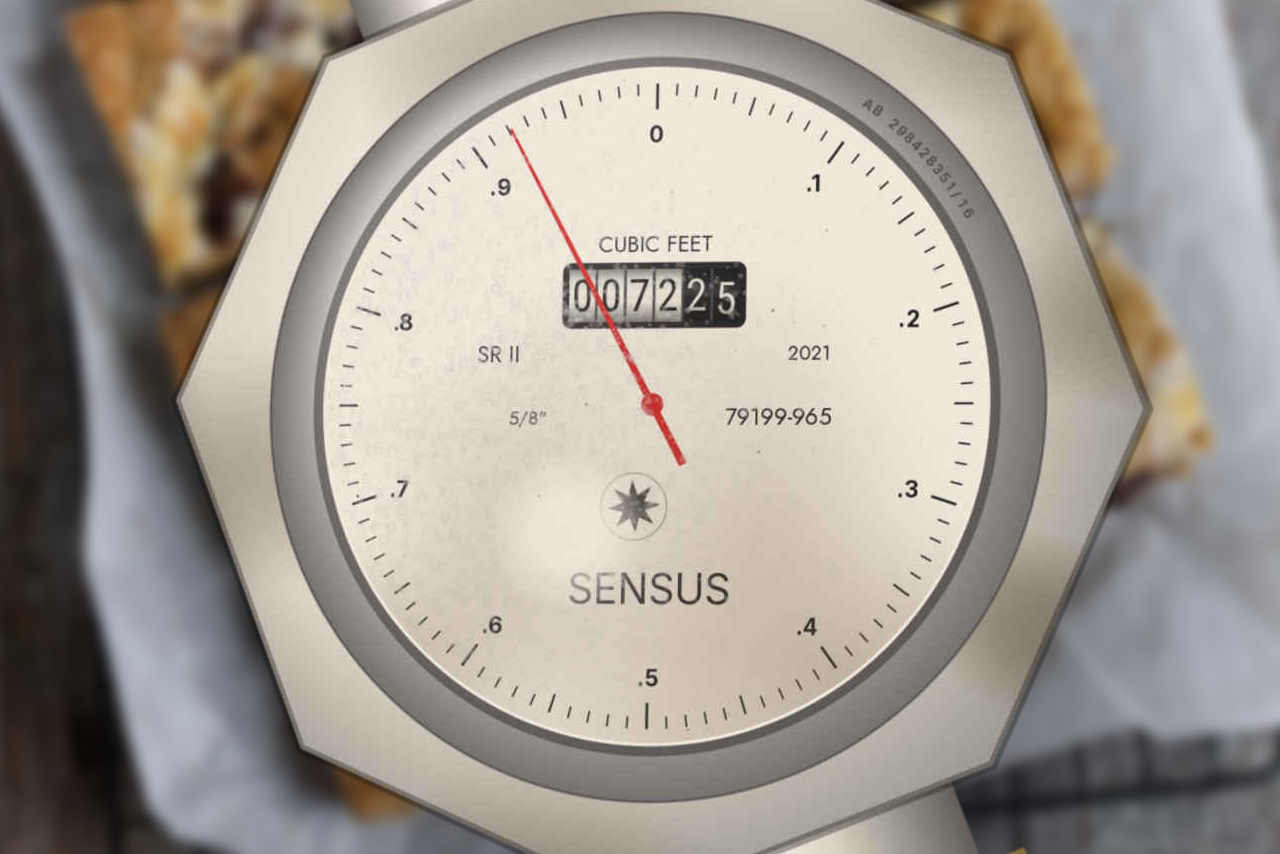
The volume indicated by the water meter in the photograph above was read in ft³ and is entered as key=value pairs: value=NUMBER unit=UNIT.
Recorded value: value=7224.92 unit=ft³
